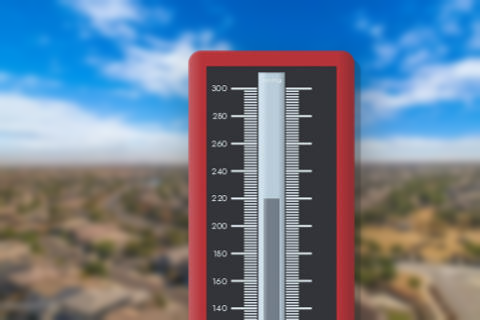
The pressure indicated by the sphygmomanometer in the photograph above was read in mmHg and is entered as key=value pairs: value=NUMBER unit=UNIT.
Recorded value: value=220 unit=mmHg
